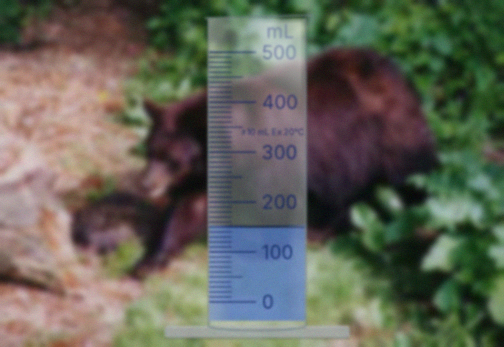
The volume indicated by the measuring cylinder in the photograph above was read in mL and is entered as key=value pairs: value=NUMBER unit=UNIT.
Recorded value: value=150 unit=mL
